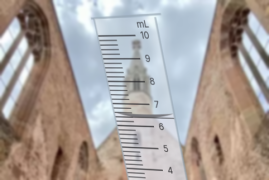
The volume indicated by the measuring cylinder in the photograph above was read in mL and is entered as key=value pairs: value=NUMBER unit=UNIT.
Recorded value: value=6.4 unit=mL
